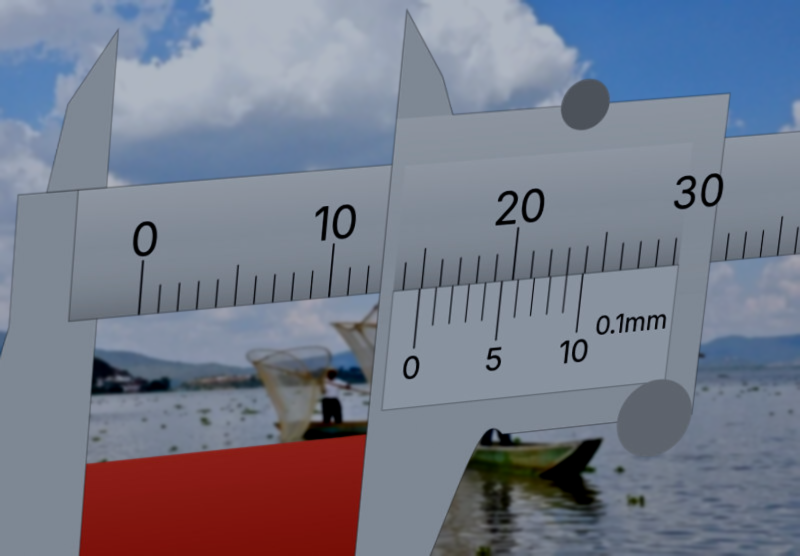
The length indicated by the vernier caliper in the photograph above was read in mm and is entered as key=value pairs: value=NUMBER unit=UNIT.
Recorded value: value=14.9 unit=mm
